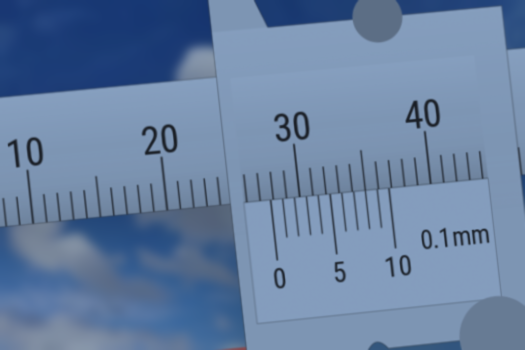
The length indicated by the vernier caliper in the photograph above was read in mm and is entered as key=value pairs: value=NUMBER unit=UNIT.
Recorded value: value=27.8 unit=mm
